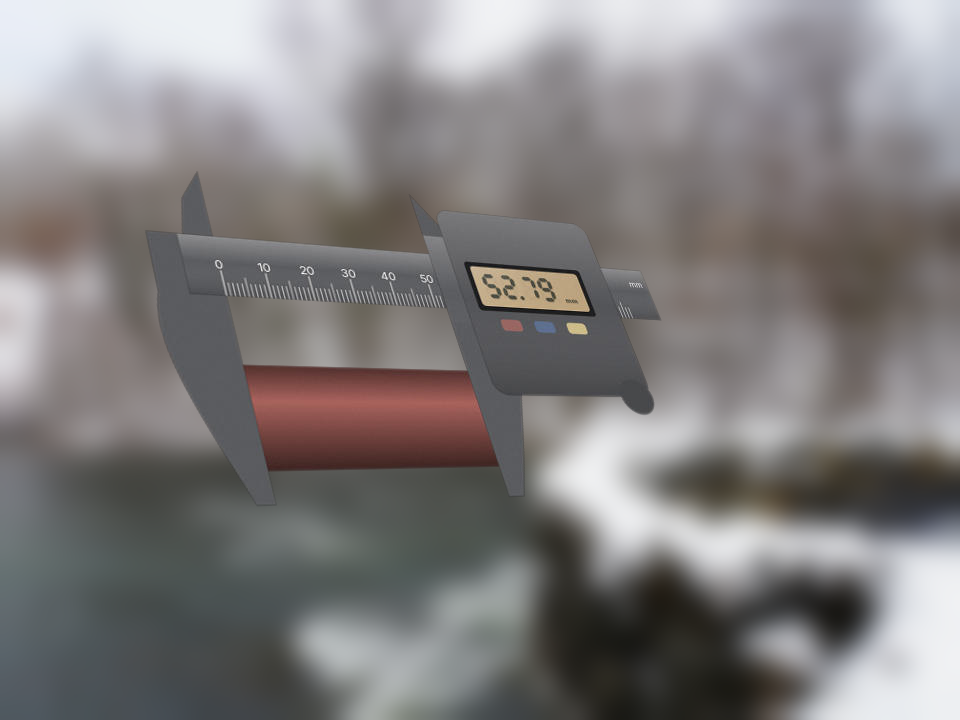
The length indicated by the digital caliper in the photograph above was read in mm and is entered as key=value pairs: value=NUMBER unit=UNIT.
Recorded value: value=52.79 unit=mm
